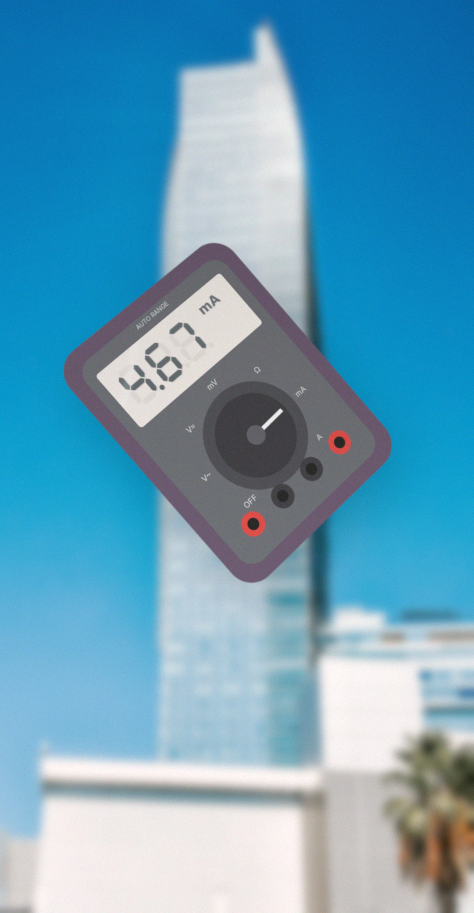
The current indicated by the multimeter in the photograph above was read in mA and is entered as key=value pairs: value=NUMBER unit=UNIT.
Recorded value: value=4.67 unit=mA
